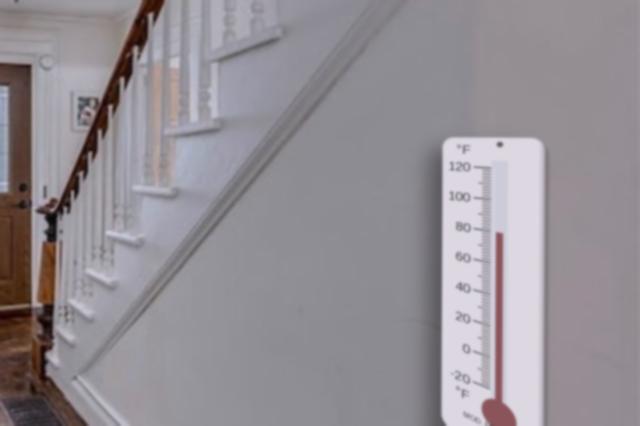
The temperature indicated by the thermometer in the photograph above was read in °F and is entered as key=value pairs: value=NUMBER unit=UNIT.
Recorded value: value=80 unit=°F
